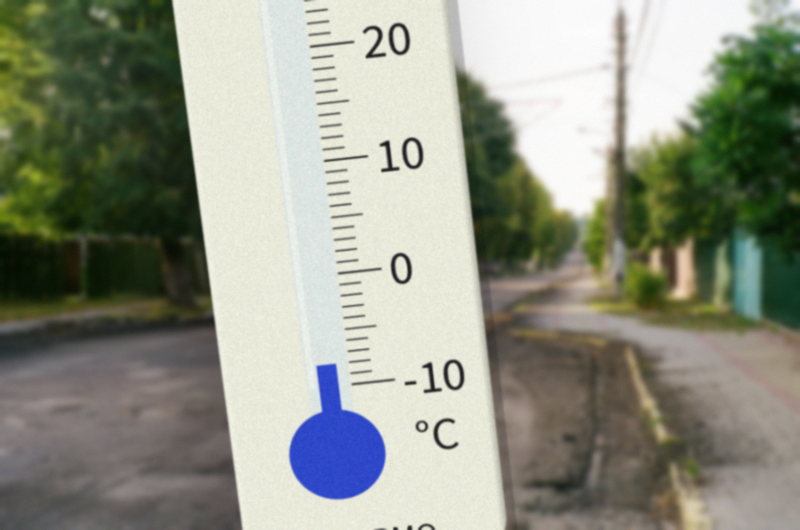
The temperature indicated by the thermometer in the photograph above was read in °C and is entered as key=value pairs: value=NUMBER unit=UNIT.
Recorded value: value=-8 unit=°C
